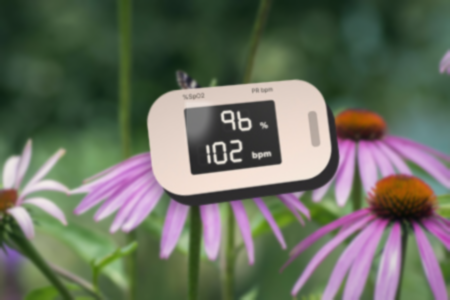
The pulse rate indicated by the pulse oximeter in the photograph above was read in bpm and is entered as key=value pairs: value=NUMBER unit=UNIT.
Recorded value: value=102 unit=bpm
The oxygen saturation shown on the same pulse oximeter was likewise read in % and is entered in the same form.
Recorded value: value=96 unit=%
